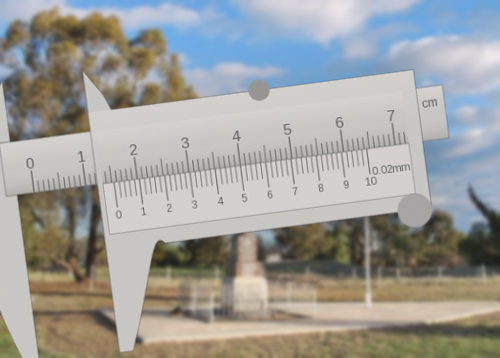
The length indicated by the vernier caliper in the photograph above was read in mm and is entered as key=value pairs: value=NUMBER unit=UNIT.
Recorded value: value=15.5 unit=mm
